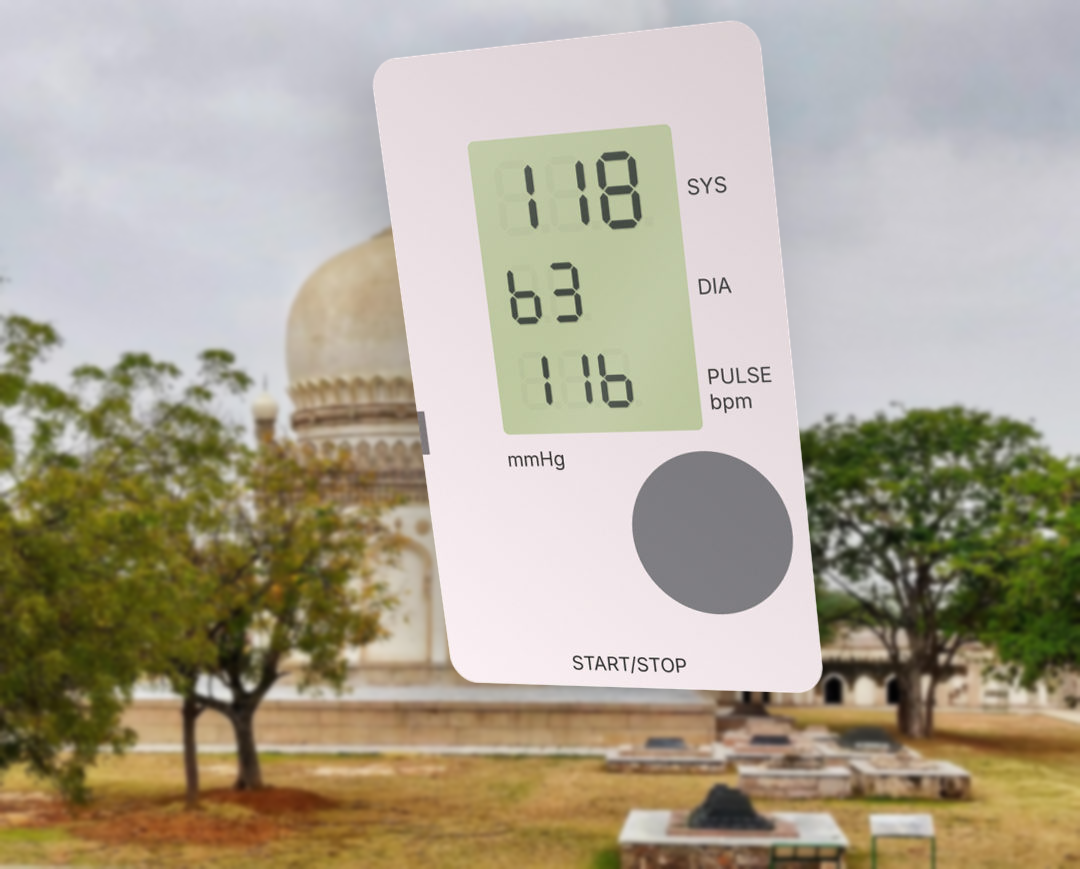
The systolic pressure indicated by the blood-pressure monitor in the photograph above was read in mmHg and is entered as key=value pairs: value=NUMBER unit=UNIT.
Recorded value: value=118 unit=mmHg
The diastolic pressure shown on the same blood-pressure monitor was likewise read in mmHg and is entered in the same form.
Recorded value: value=63 unit=mmHg
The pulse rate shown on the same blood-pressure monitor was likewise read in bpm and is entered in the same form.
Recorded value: value=116 unit=bpm
